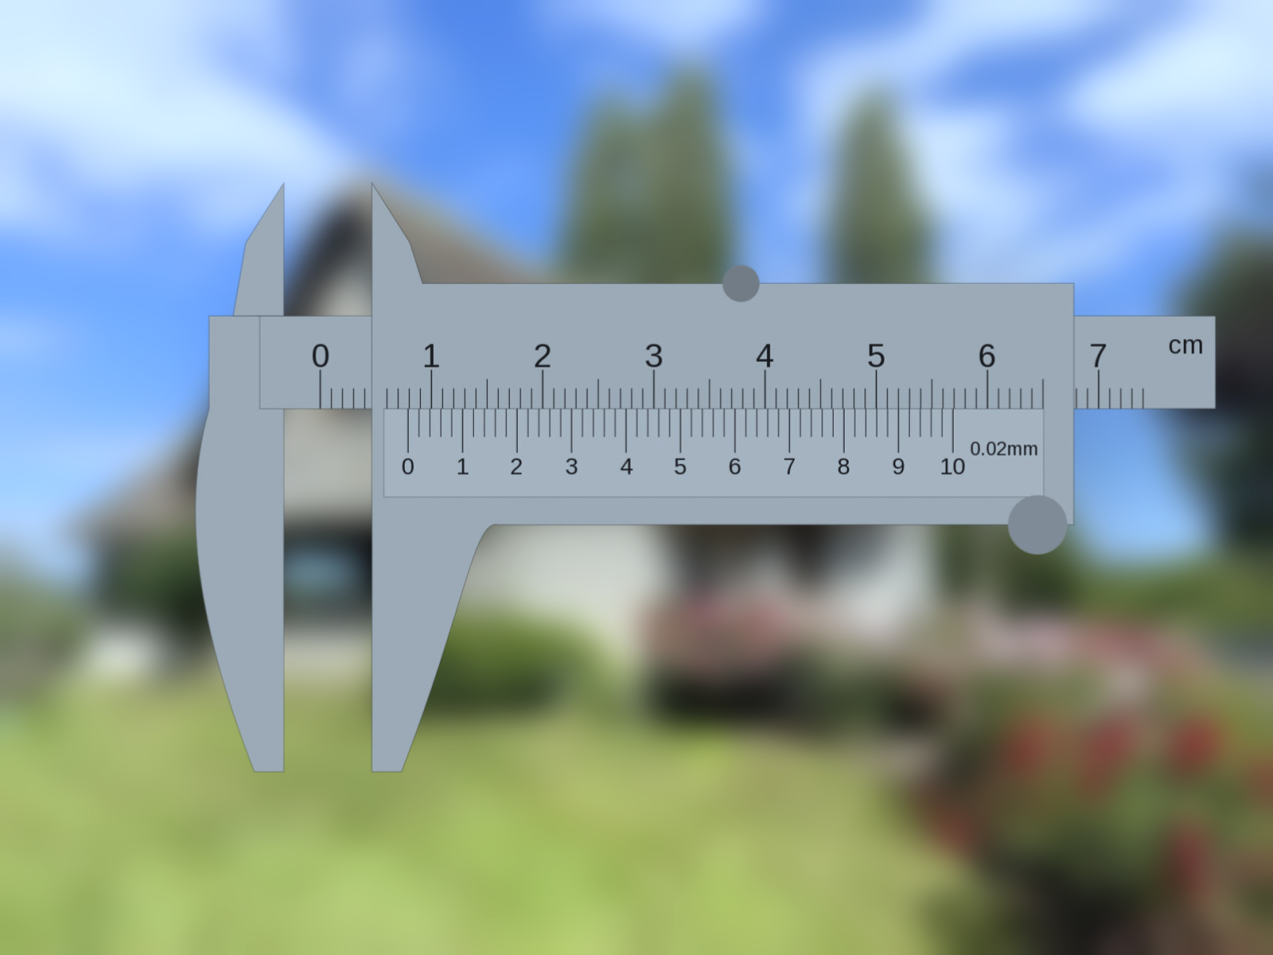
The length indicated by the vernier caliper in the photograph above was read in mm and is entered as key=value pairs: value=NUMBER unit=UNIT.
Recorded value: value=7.9 unit=mm
